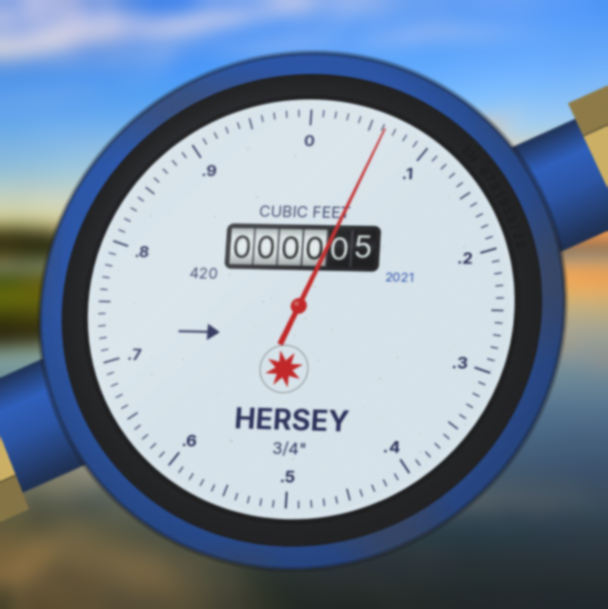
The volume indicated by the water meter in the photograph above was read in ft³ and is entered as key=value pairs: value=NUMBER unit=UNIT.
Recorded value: value=5.06 unit=ft³
